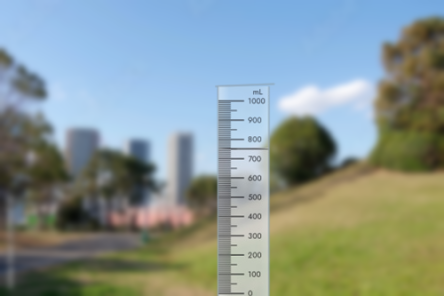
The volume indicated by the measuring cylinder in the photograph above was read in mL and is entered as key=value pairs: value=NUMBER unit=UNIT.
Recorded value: value=750 unit=mL
